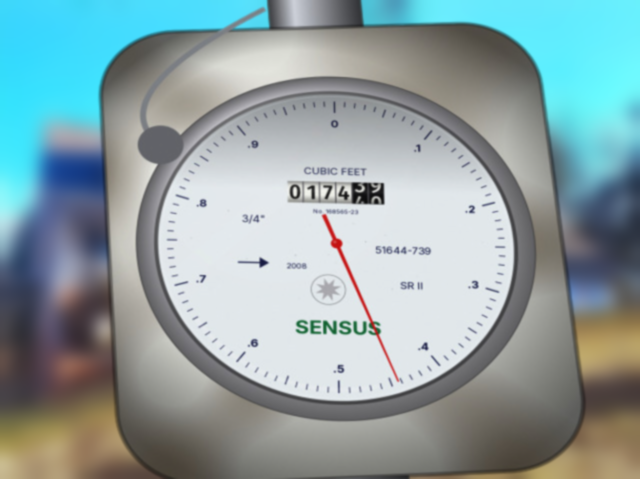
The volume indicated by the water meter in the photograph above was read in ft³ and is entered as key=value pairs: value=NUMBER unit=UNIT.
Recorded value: value=17439.44 unit=ft³
